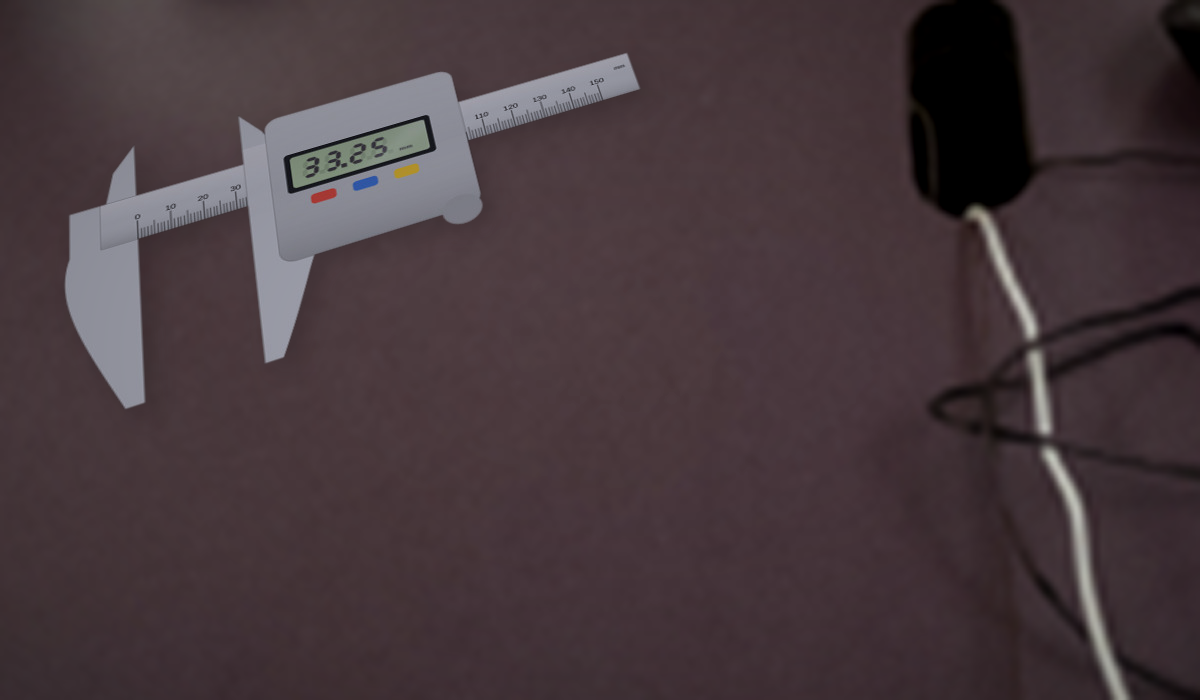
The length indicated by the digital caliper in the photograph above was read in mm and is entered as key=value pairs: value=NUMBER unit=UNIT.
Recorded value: value=33.25 unit=mm
